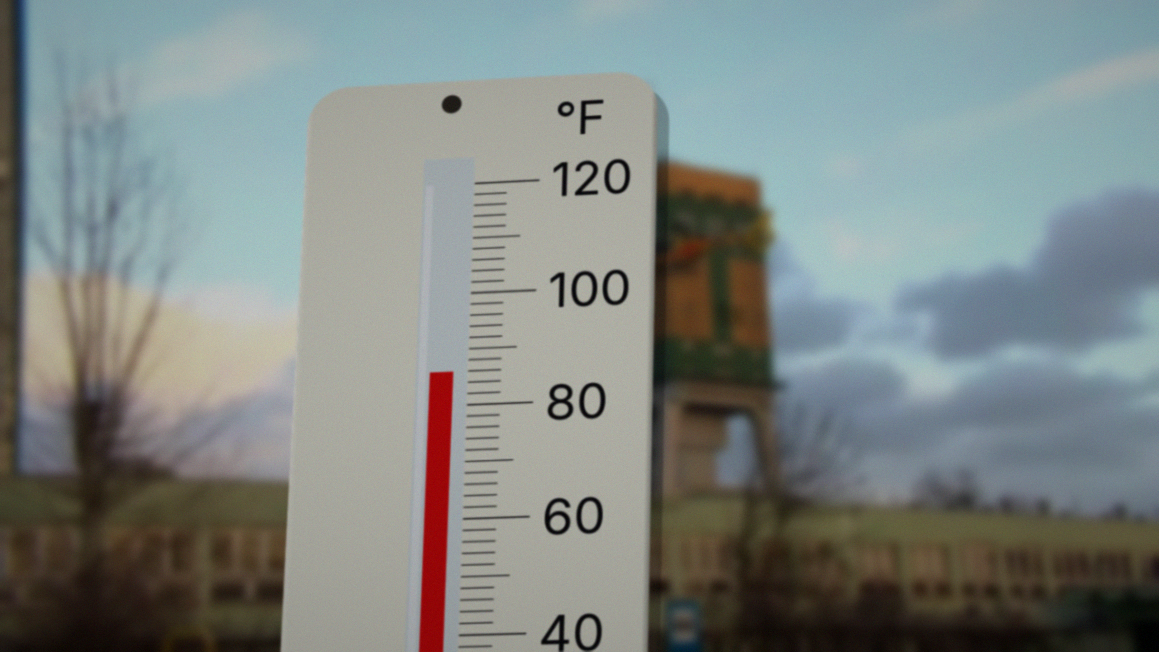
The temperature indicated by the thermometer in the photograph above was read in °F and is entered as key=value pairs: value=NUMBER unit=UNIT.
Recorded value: value=86 unit=°F
